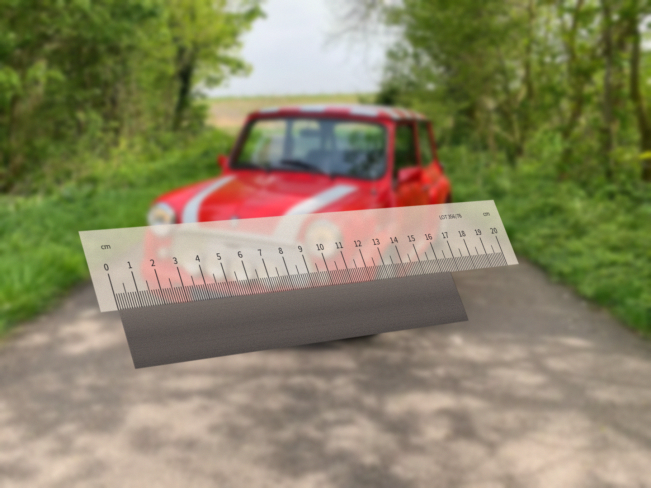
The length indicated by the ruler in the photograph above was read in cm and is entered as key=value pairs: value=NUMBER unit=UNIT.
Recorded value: value=16.5 unit=cm
